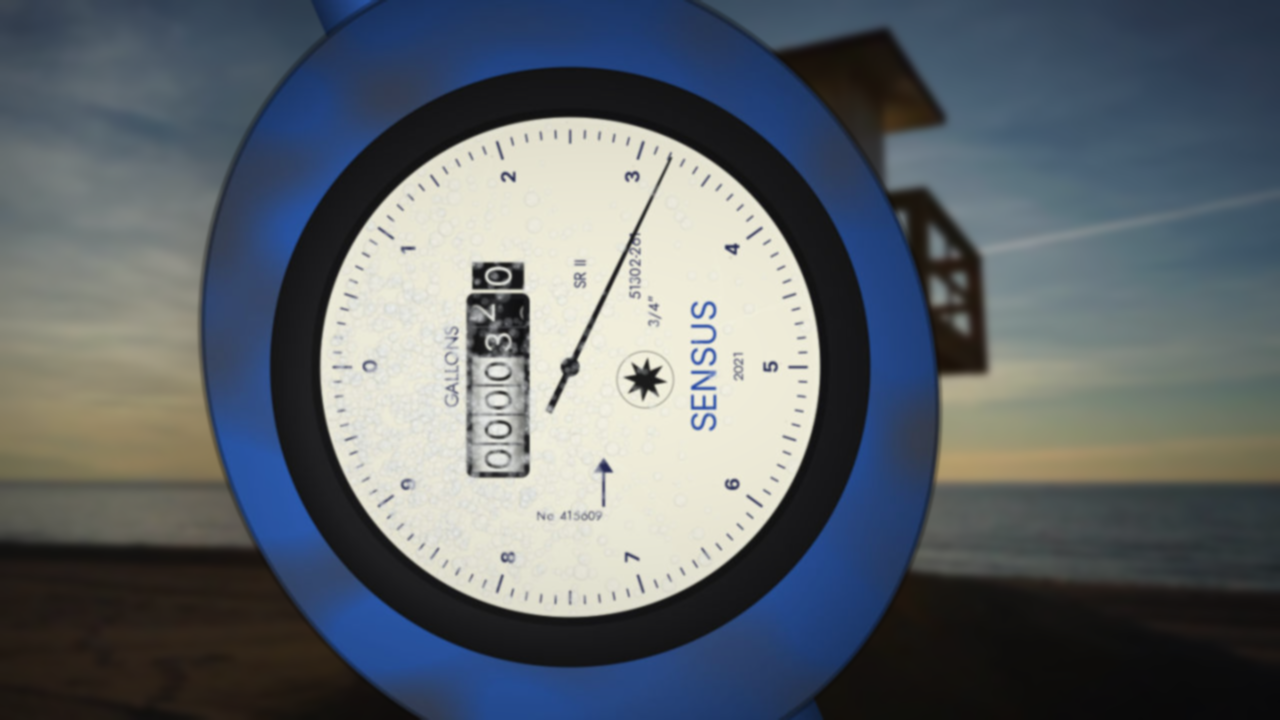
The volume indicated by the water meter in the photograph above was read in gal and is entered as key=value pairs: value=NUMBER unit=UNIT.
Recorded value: value=323.2 unit=gal
